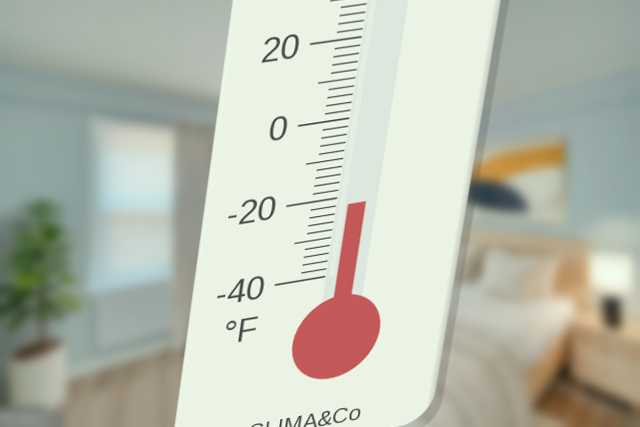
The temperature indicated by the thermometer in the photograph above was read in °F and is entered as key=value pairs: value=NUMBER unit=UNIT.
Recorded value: value=-22 unit=°F
